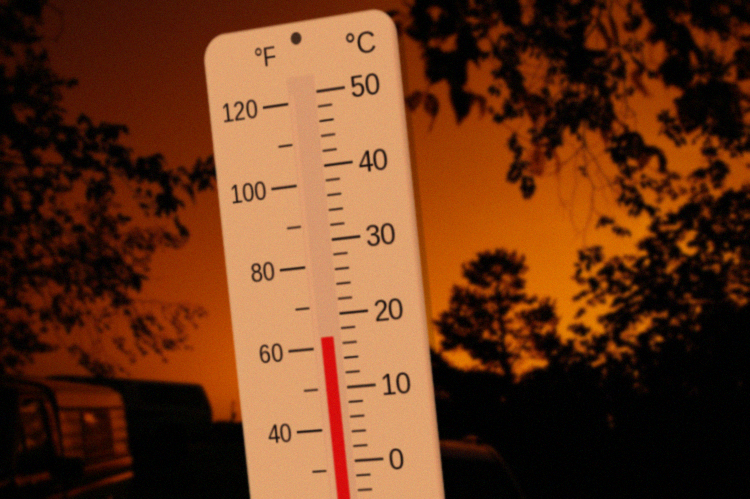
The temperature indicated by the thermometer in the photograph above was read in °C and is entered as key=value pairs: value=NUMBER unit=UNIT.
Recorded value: value=17 unit=°C
